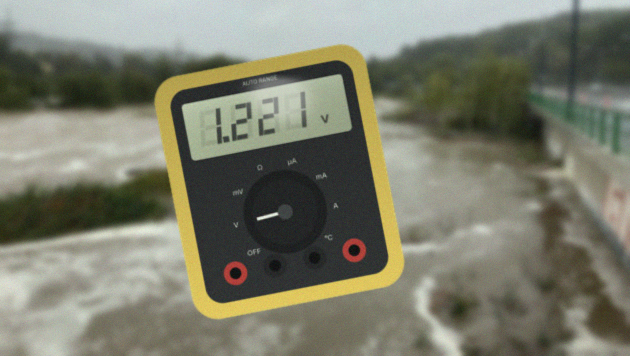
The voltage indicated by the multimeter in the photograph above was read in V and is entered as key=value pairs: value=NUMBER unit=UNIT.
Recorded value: value=1.221 unit=V
